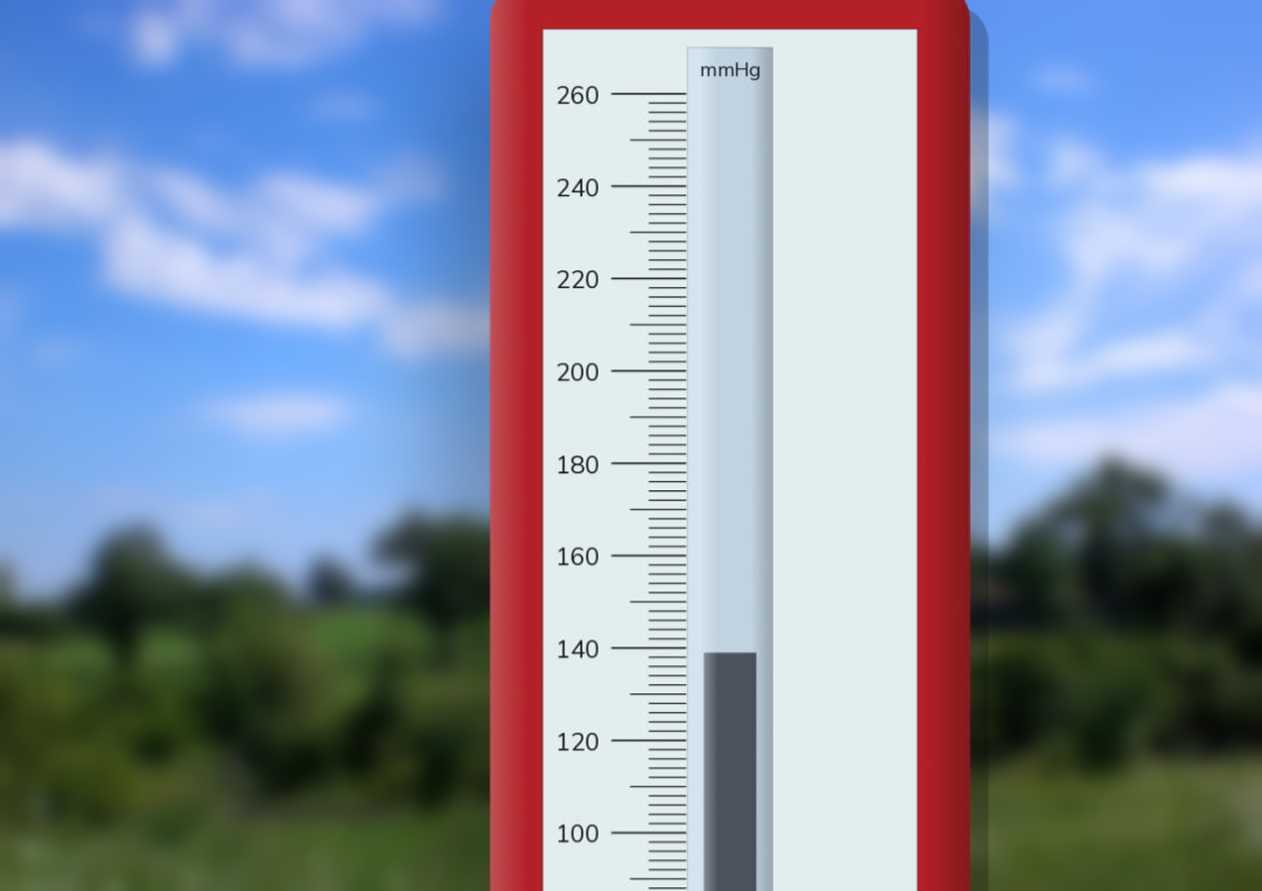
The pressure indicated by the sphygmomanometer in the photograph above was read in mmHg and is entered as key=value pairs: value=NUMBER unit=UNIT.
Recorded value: value=139 unit=mmHg
